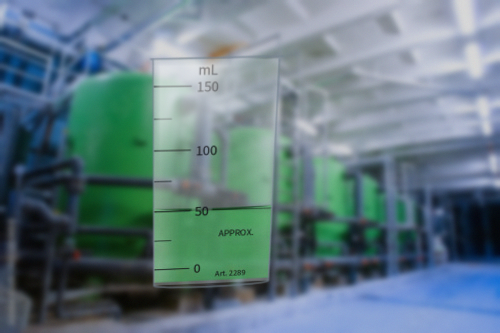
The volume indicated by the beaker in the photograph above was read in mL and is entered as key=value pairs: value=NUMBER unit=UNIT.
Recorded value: value=50 unit=mL
